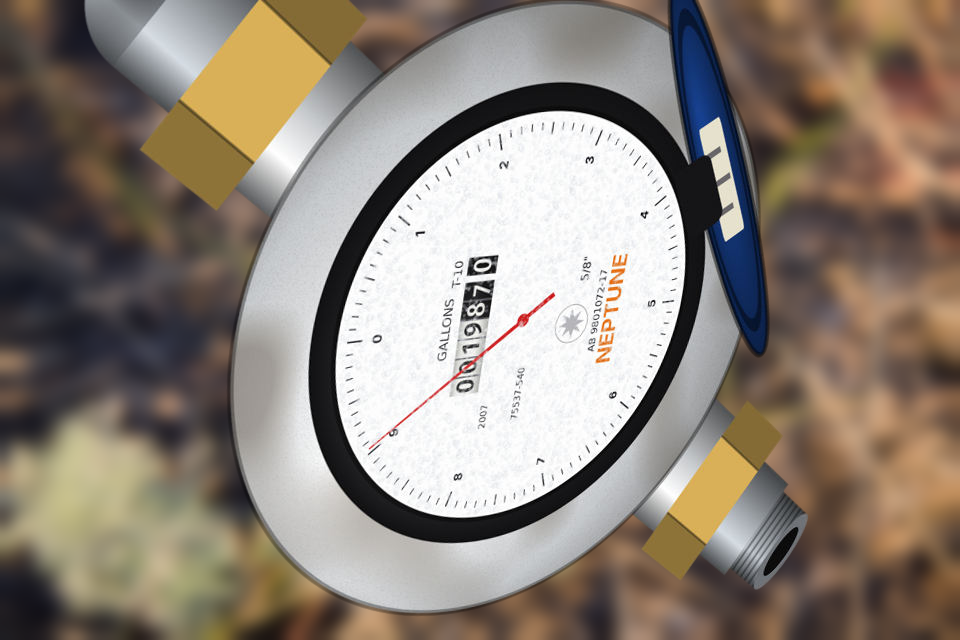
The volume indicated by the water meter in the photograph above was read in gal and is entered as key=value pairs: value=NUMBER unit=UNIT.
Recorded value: value=19869.0 unit=gal
